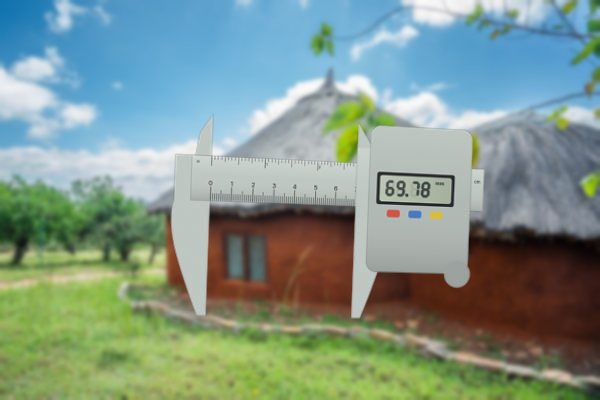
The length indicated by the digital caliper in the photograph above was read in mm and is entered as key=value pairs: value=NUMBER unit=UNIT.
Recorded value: value=69.78 unit=mm
